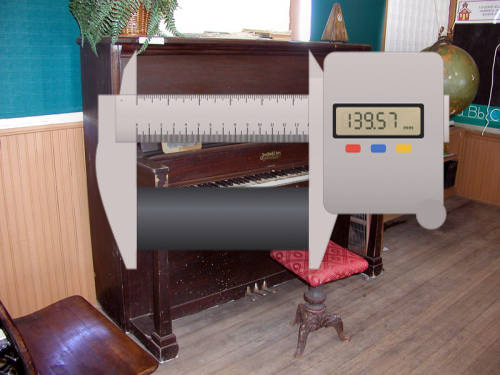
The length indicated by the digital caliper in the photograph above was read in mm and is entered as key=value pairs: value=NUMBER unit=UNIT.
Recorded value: value=139.57 unit=mm
